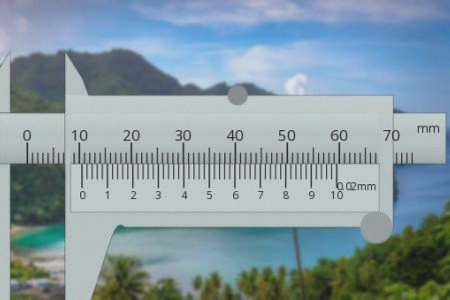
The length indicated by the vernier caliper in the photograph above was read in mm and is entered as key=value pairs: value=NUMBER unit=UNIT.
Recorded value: value=10.5 unit=mm
